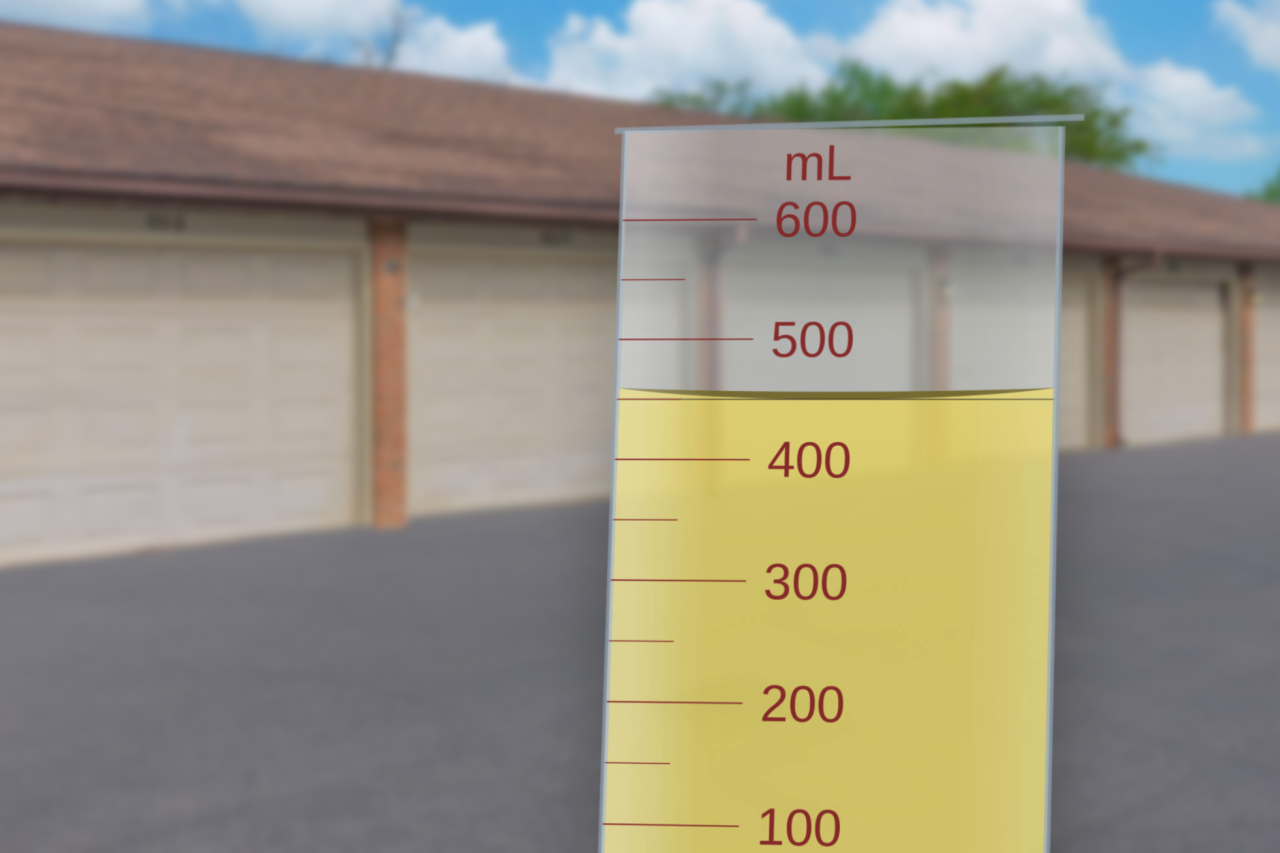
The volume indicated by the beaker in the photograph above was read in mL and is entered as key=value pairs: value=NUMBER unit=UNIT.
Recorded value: value=450 unit=mL
